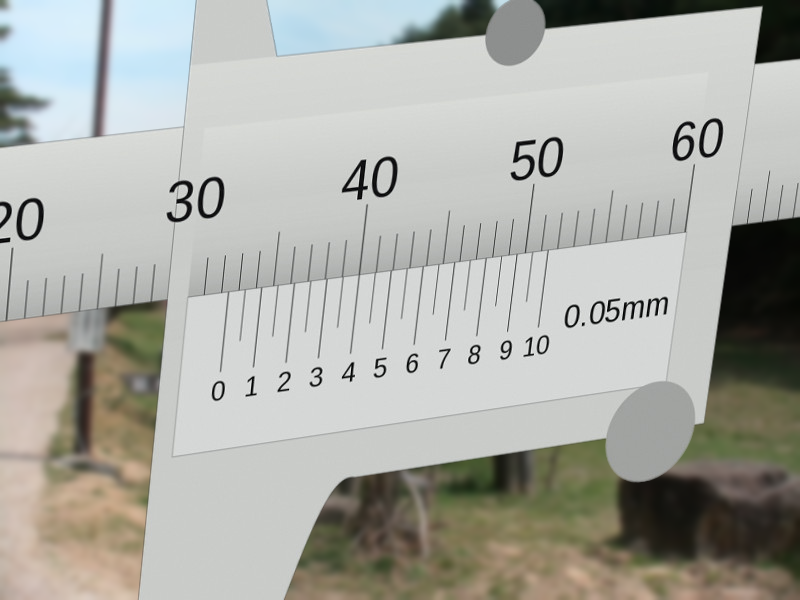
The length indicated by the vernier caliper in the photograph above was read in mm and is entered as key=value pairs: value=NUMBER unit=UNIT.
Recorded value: value=32.4 unit=mm
